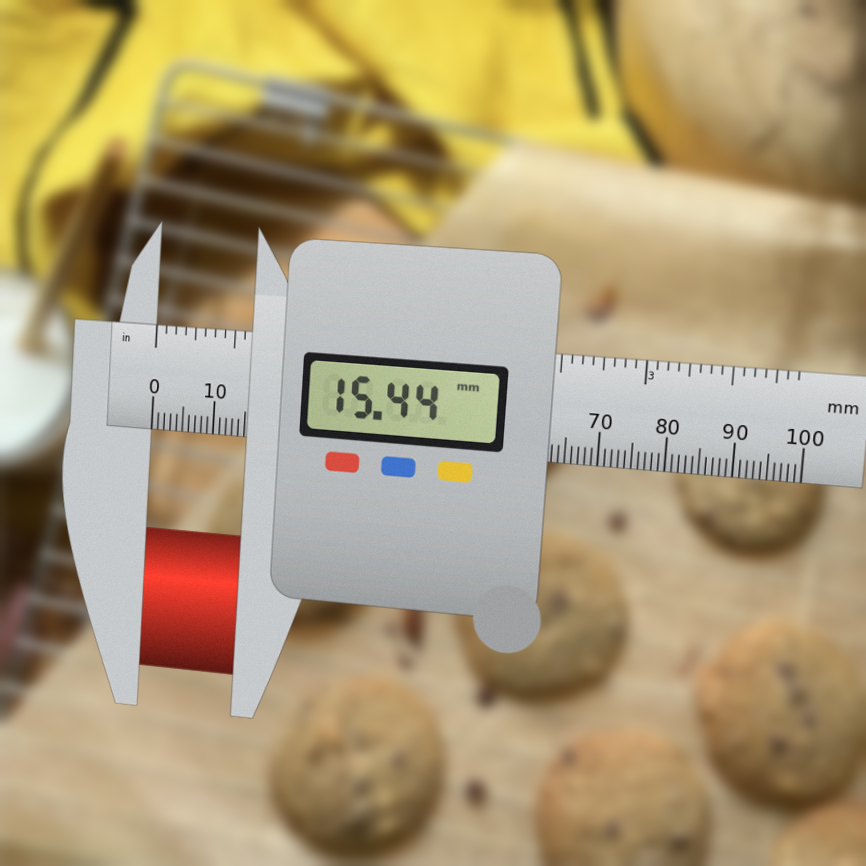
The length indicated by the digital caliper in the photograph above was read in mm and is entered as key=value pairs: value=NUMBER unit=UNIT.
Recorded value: value=15.44 unit=mm
